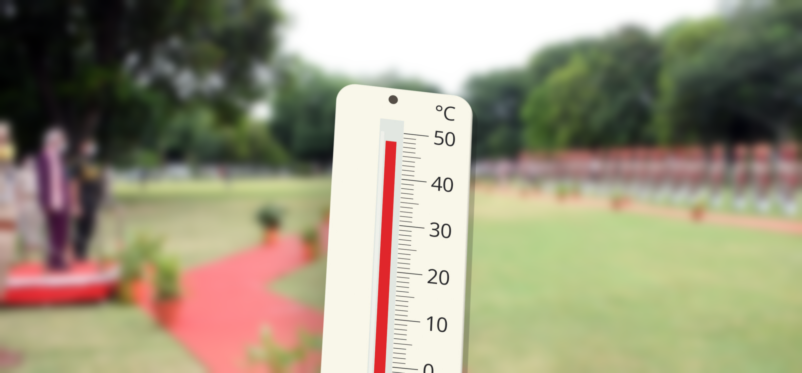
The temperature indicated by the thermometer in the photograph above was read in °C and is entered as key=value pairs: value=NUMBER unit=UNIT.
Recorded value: value=48 unit=°C
